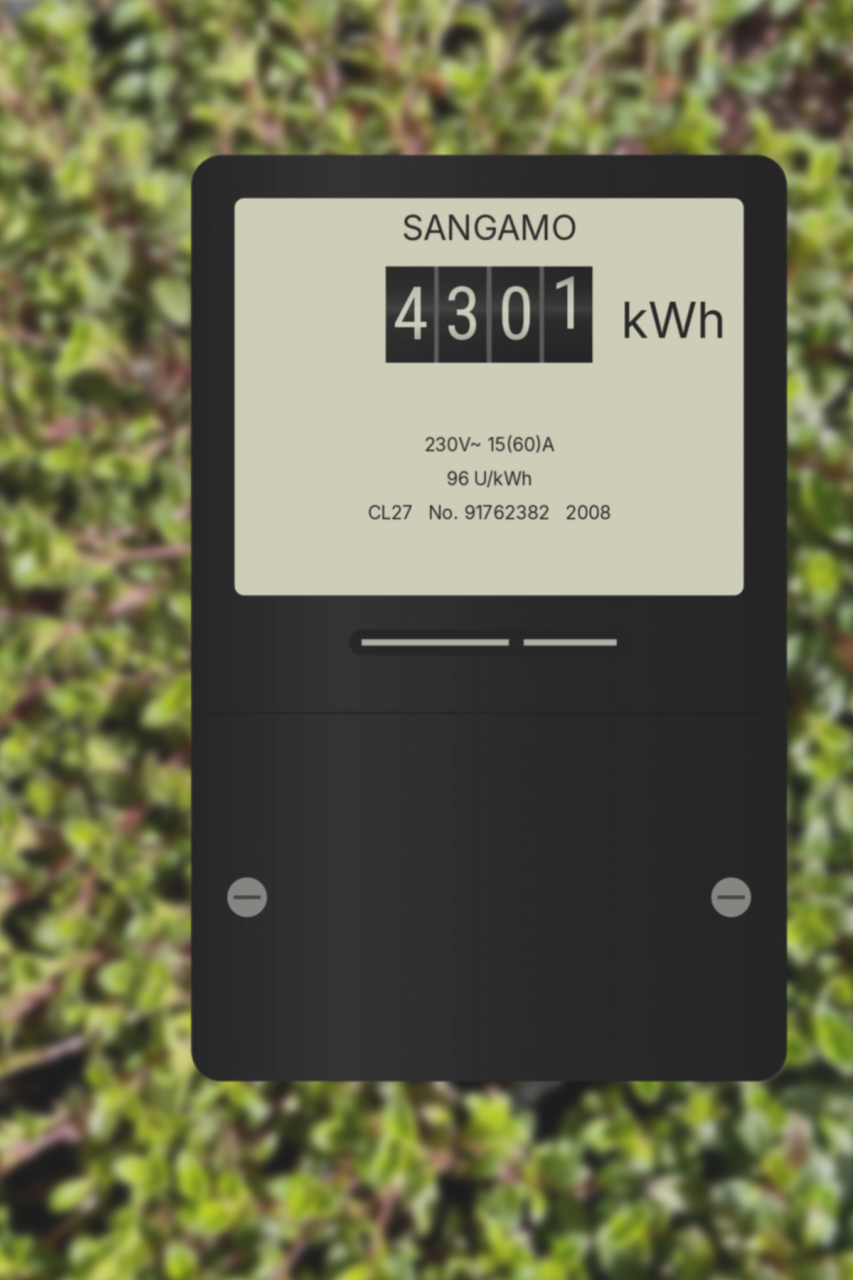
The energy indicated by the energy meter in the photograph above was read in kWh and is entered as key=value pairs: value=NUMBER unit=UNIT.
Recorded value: value=4301 unit=kWh
